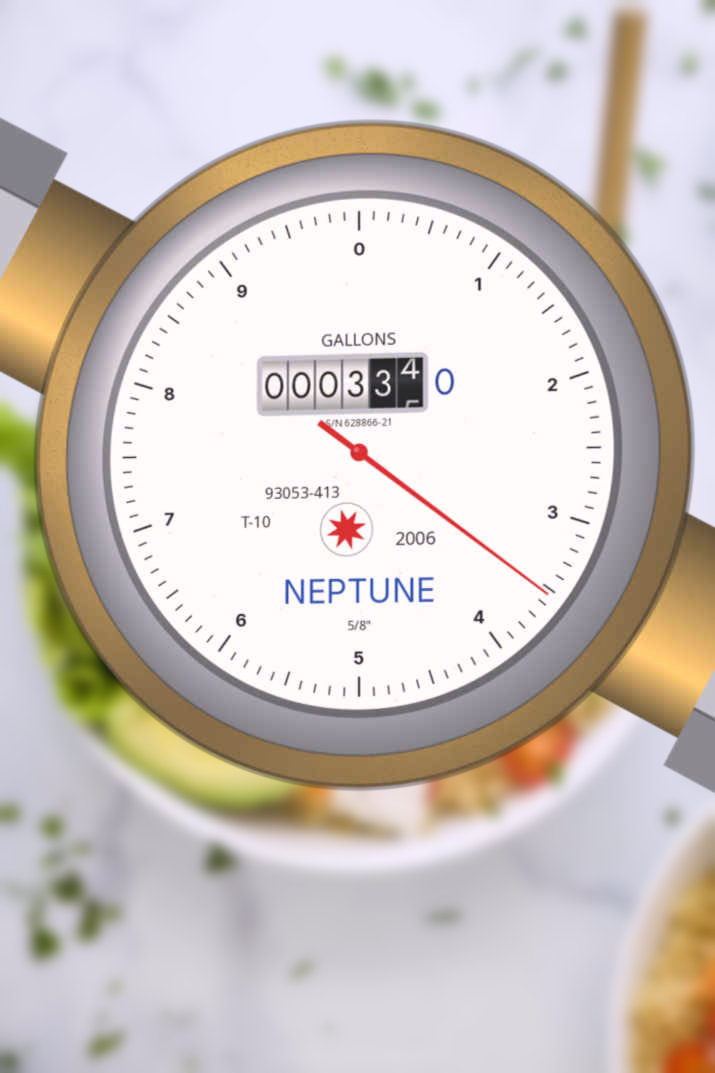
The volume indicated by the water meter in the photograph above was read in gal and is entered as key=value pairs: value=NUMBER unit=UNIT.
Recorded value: value=3343.5 unit=gal
